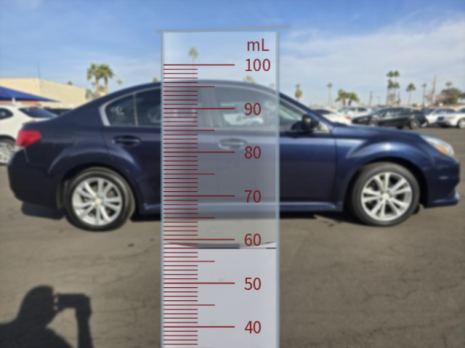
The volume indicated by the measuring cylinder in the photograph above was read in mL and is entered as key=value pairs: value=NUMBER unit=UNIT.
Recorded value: value=58 unit=mL
